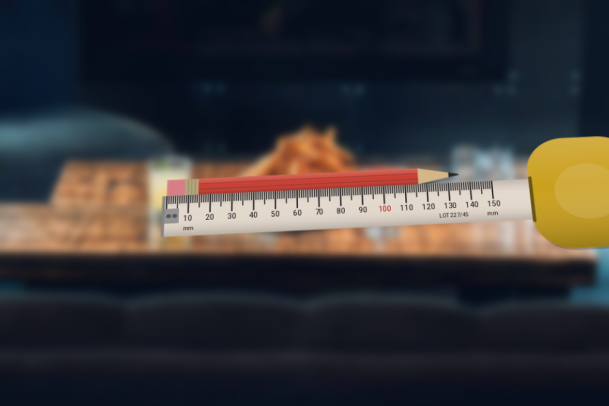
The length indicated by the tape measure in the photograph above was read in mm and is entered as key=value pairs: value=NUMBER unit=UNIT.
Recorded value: value=135 unit=mm
